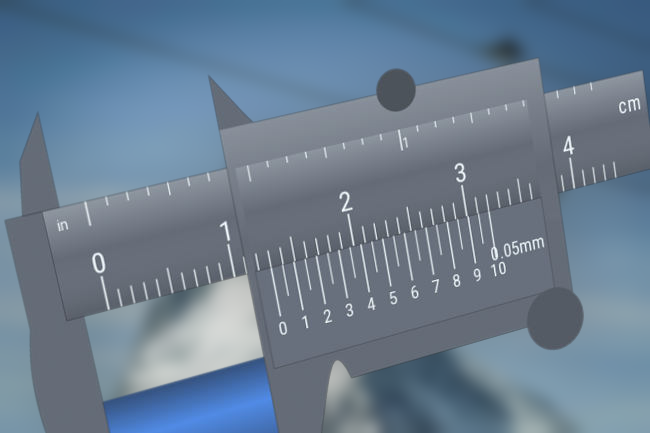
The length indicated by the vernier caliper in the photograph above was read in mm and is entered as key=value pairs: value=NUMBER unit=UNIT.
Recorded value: value=13.0 unit=mm
